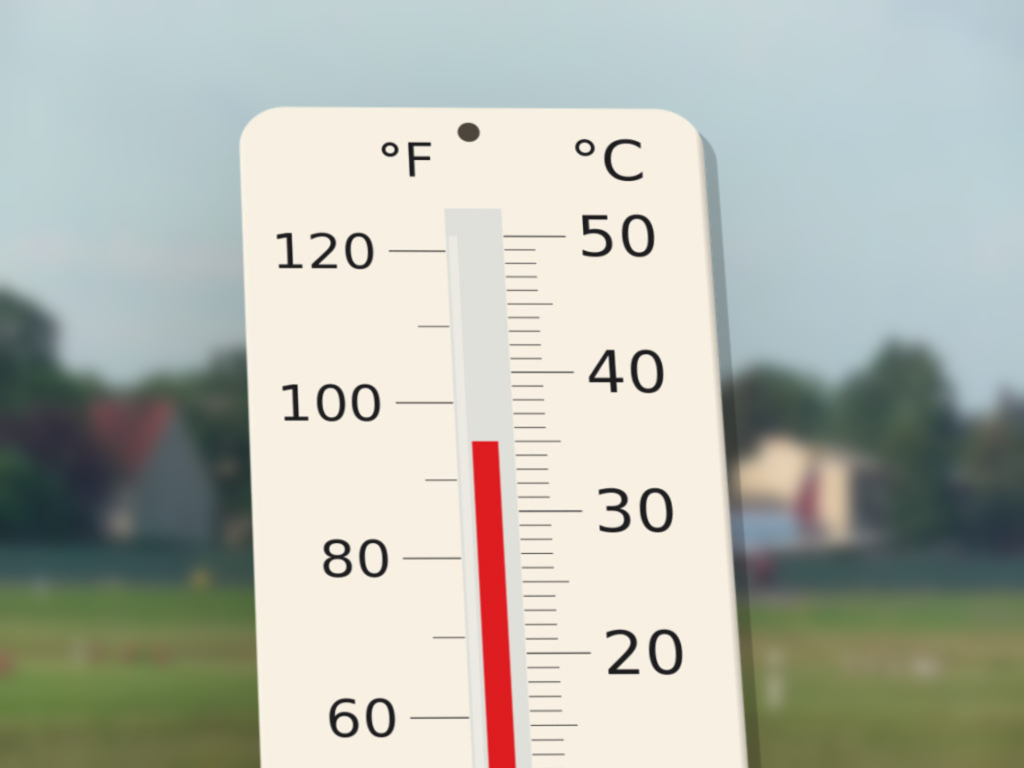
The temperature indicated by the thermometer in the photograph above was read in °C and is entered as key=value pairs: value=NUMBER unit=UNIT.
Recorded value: value=35 unit=°C
